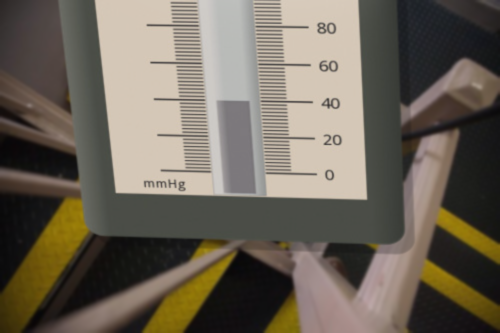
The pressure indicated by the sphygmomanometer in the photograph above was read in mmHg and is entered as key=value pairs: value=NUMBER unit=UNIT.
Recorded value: value=40 unit=mmHg
